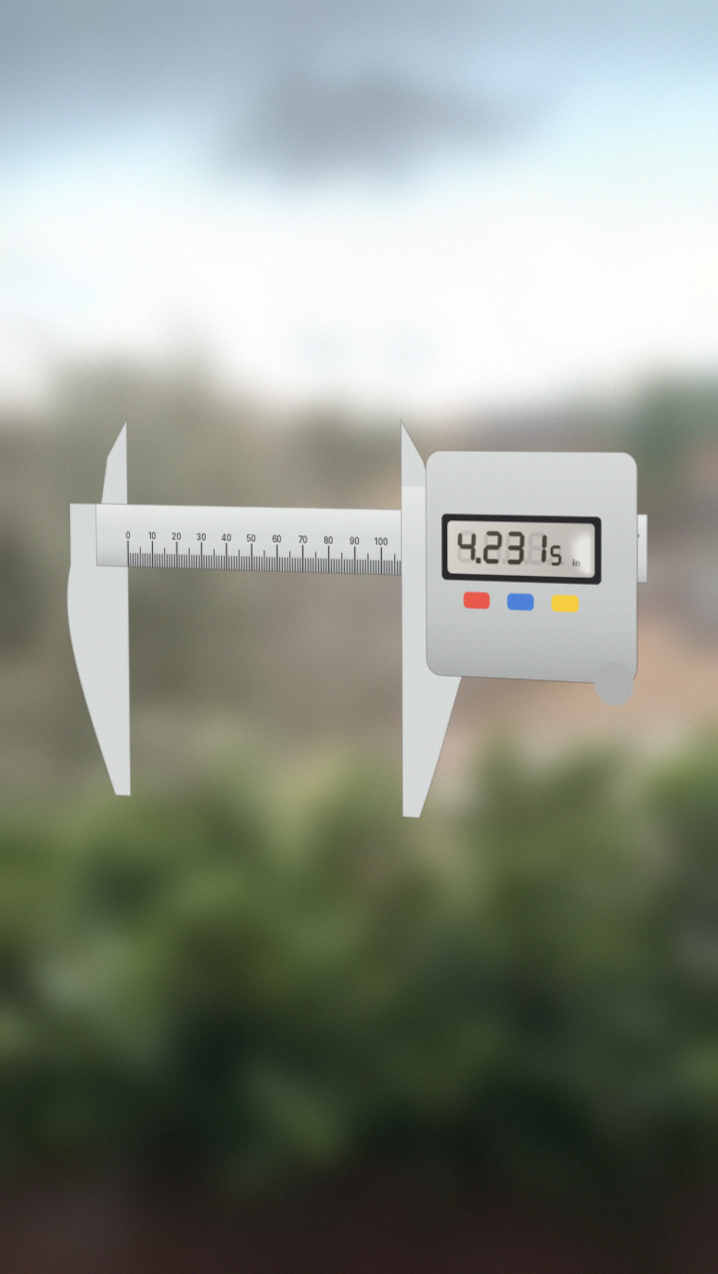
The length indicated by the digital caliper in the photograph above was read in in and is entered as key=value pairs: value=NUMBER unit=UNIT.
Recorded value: value=4.2315 unit=in
